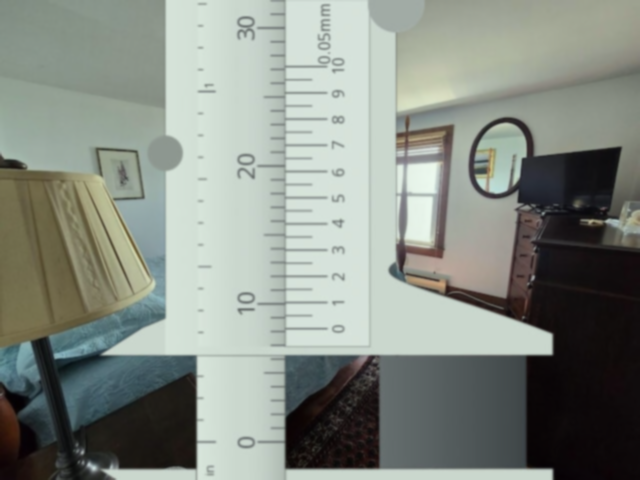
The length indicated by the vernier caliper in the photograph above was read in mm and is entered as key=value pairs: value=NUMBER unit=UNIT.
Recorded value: value=8.2 unit=mm
